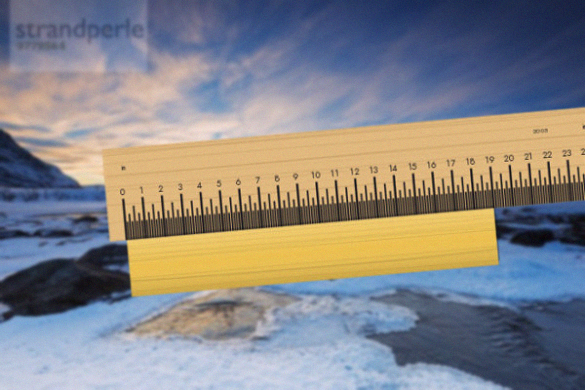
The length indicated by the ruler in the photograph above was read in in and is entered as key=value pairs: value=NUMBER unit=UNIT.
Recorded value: value=19 unit=in
